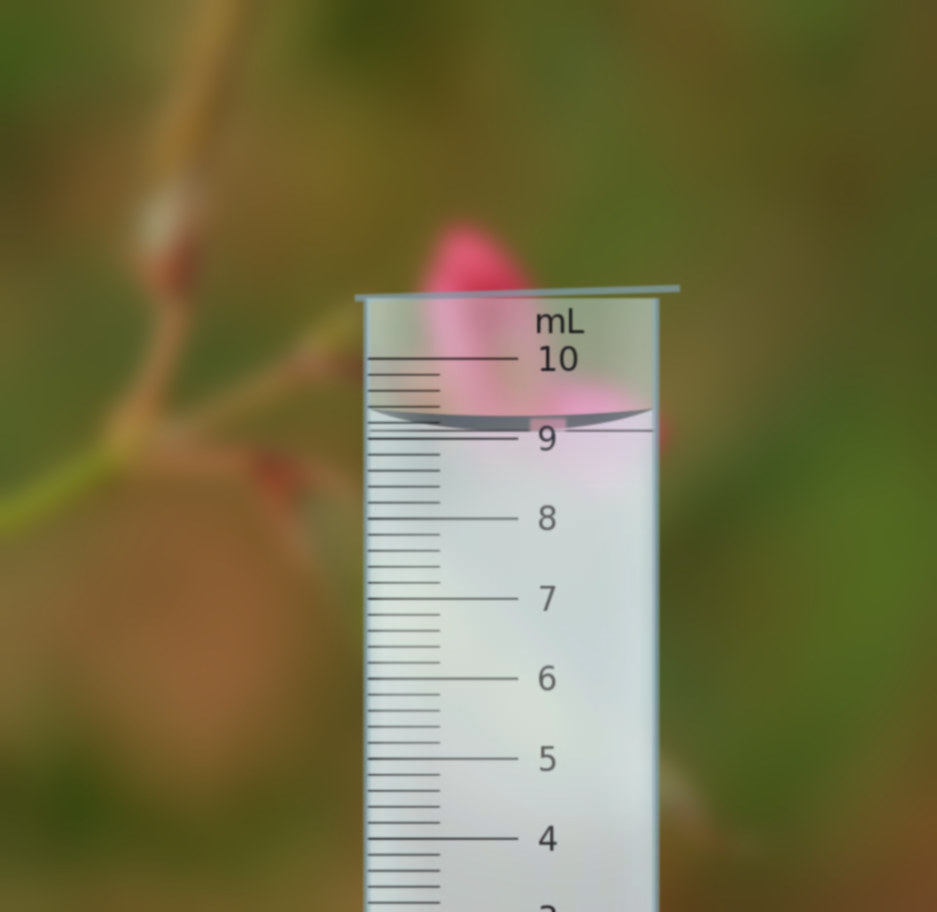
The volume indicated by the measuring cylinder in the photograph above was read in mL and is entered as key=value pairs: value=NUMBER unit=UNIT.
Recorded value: value=9.1 unit=mL
